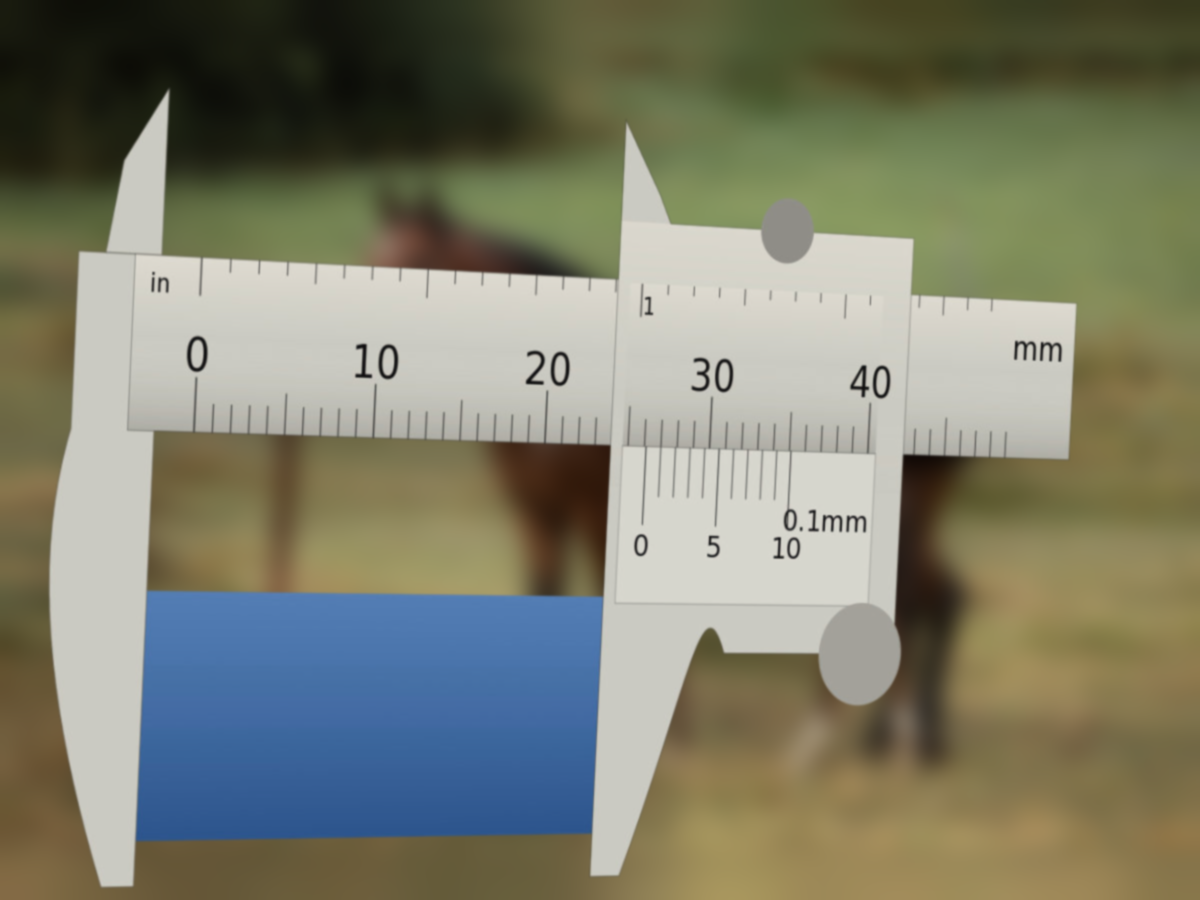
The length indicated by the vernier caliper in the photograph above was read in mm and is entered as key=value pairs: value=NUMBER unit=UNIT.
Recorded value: value=26.1 unit=mm
